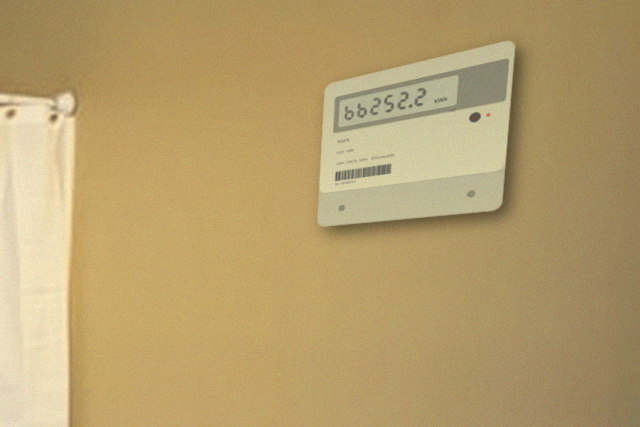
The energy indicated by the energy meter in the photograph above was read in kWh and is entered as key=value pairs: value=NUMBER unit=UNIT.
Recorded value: value=66252.2 unit=kWh
